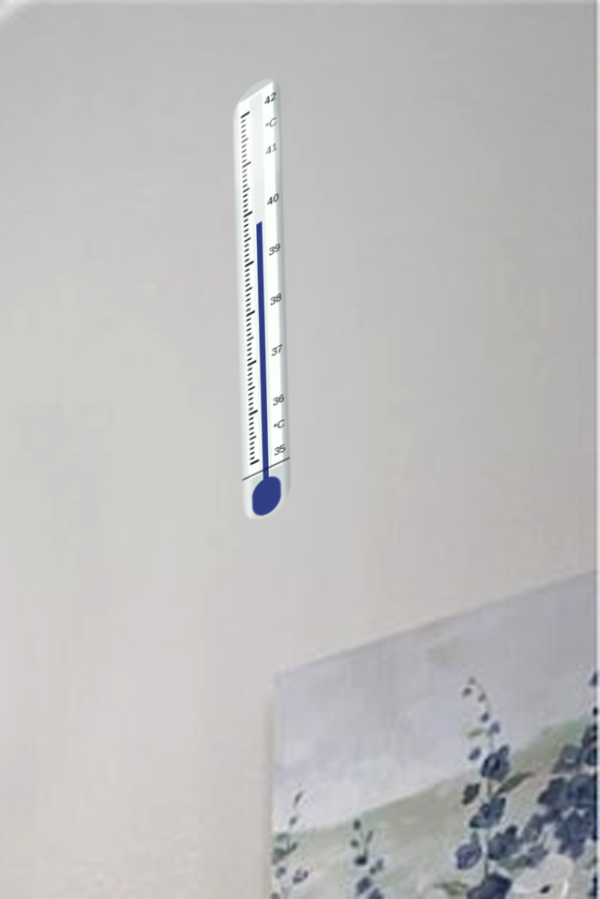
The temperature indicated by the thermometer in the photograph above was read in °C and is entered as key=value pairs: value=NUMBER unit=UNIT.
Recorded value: value=39.7 unit=°C
